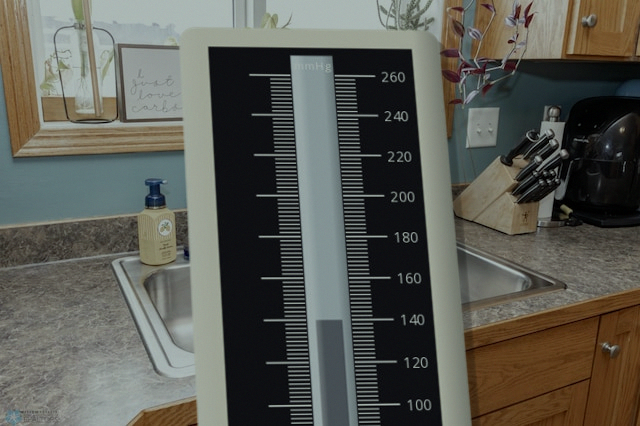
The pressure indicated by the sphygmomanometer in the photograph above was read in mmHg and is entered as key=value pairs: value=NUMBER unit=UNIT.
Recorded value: value=140 unit=mmHg
